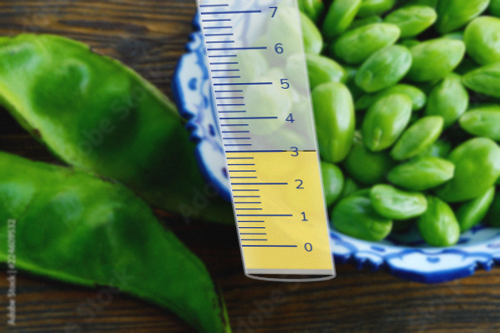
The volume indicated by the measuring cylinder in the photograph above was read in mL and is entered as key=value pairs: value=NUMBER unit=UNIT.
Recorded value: value=3 unit=mL
